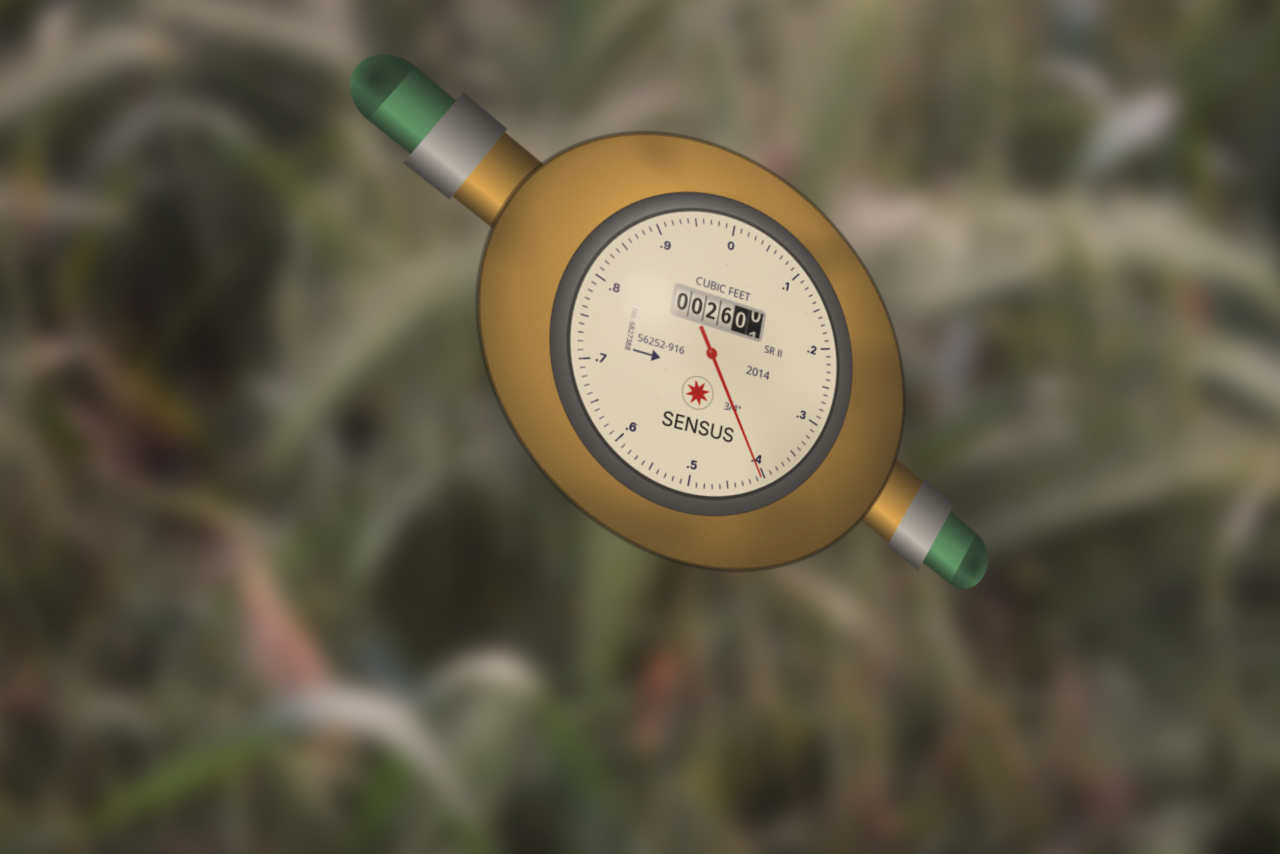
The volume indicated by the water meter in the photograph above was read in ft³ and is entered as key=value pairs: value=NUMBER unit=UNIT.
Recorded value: value=2600.40 unit=ft³
